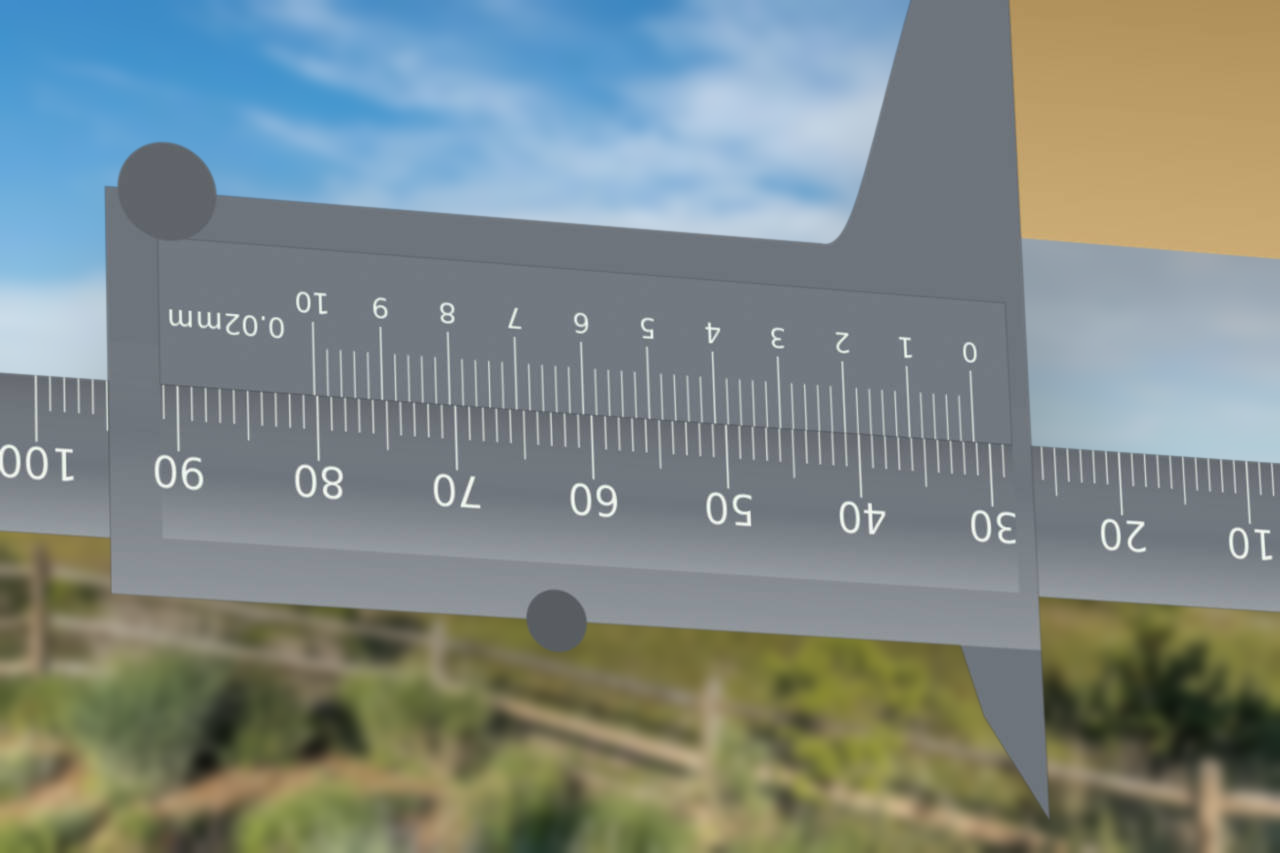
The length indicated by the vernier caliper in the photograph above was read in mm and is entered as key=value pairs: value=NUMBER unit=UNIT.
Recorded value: value=31.2 unit=mm
